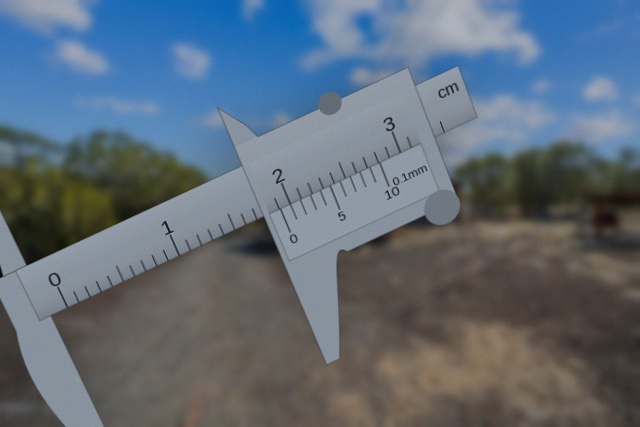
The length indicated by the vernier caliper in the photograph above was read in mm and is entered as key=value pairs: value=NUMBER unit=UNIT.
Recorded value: value=19.1 unit=mm
